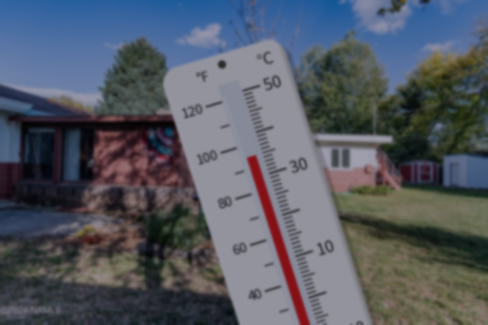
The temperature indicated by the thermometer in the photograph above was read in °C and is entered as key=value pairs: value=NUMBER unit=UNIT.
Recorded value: value=35 unit=°C
